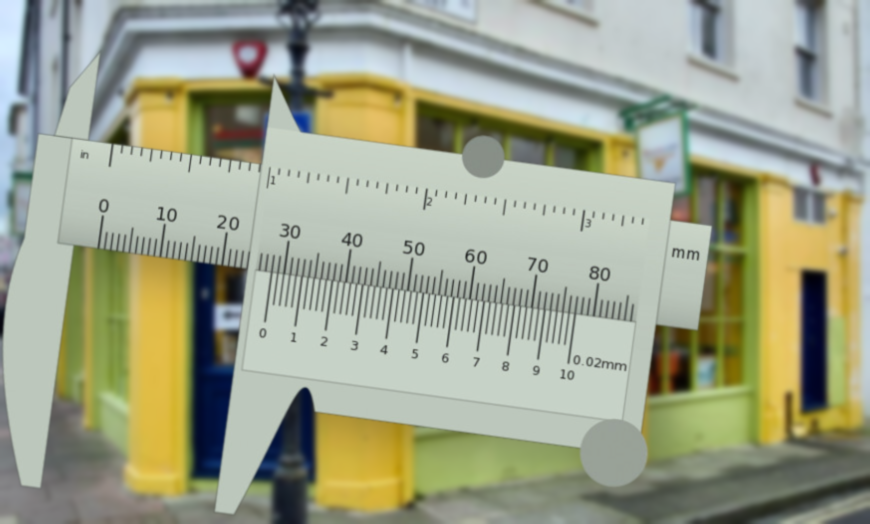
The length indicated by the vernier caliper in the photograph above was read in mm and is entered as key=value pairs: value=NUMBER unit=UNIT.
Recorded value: value=28.0 unit=mm
